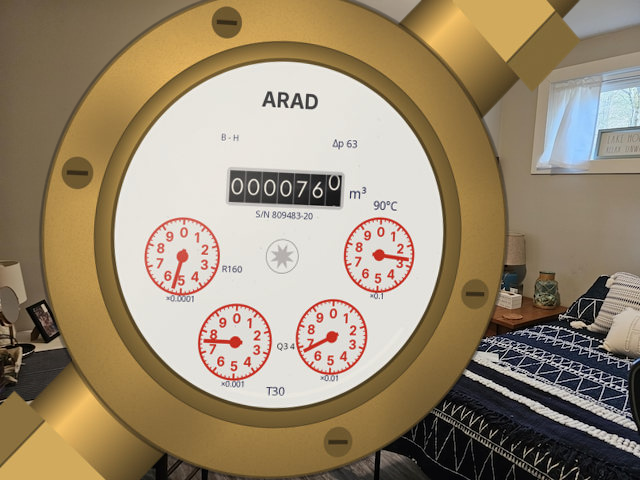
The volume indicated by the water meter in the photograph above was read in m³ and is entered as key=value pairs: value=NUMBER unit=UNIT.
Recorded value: value=760.2675 unit=m³
